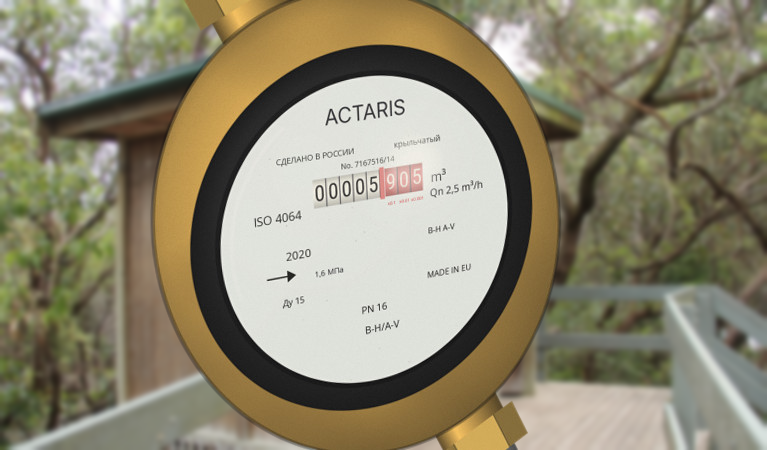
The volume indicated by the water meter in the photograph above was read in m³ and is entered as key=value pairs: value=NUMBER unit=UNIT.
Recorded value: value=5.905 unit=m³
